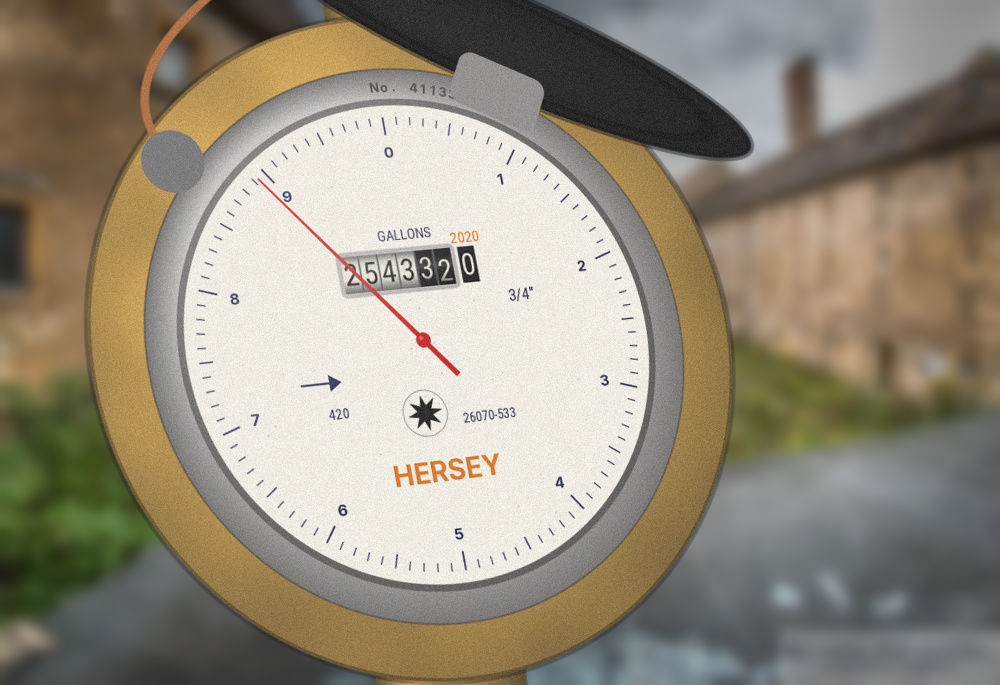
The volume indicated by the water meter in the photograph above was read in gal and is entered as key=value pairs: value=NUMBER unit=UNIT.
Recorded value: value=2543318.9 unit=gal
